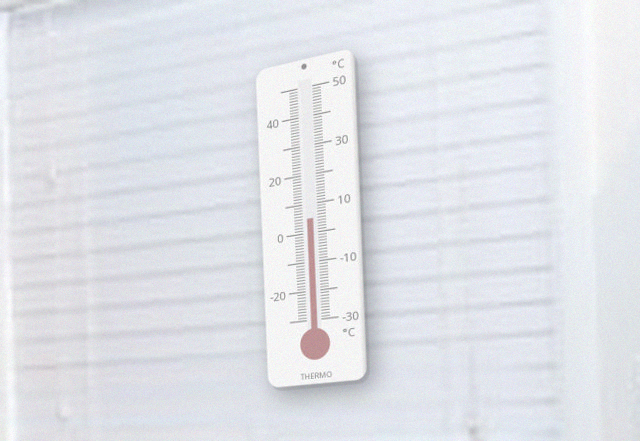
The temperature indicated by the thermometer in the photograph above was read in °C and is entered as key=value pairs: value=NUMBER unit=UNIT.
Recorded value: value=5 unit=°C
